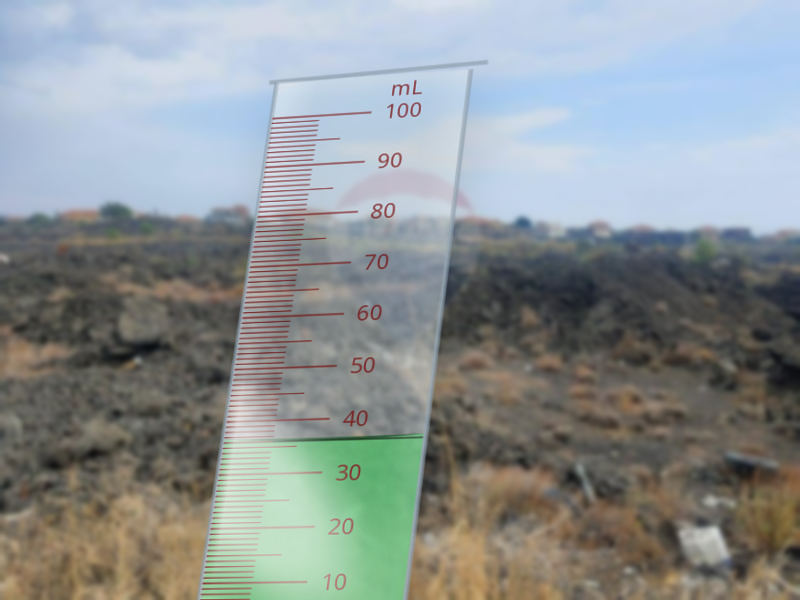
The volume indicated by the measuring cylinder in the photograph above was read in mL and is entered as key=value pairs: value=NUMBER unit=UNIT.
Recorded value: value=36 unit=mL
